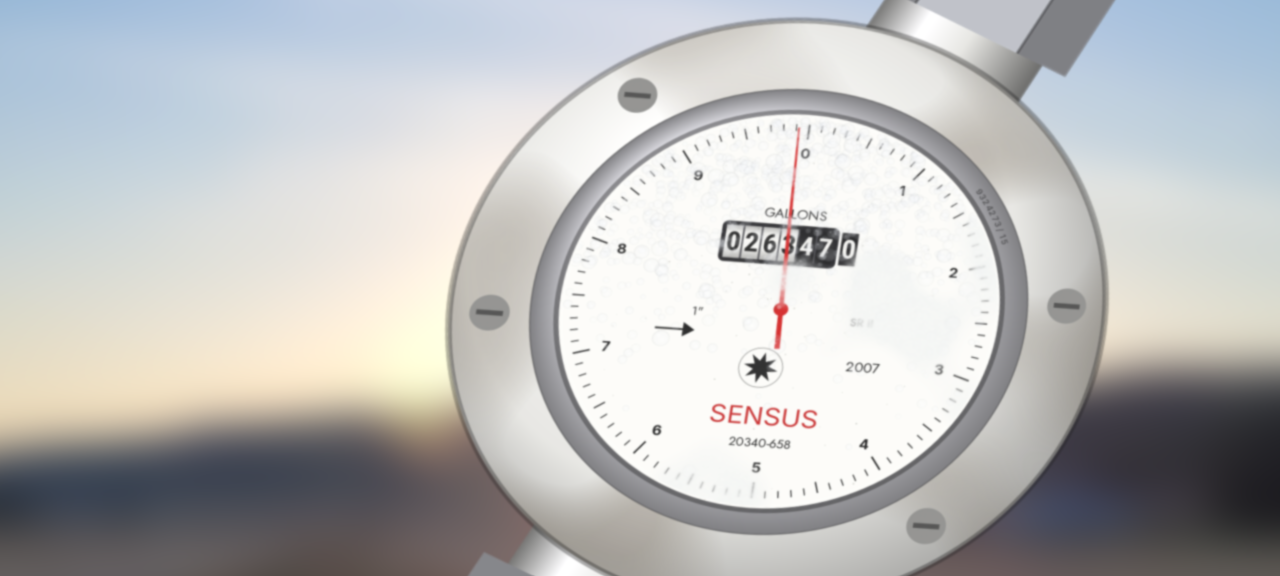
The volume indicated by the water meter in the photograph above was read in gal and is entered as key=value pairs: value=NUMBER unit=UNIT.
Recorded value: value=263469.9 unit=gal
